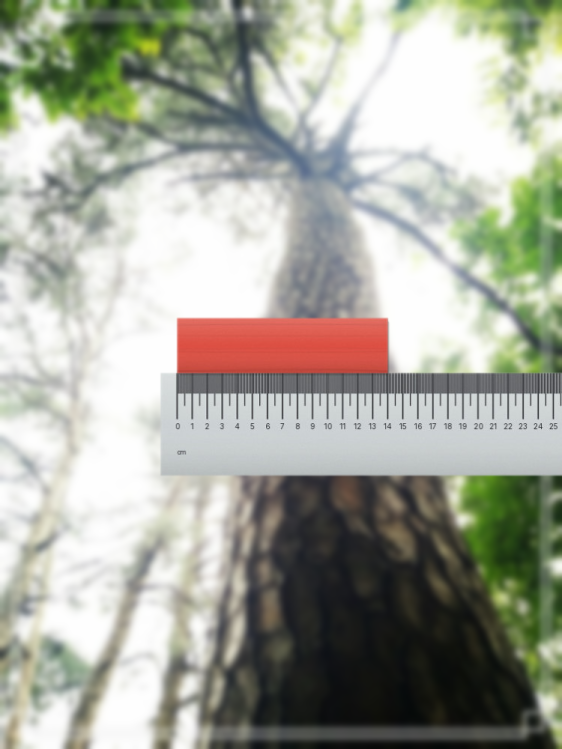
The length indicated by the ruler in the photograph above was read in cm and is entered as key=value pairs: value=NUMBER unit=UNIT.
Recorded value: value=14 unit=cm
